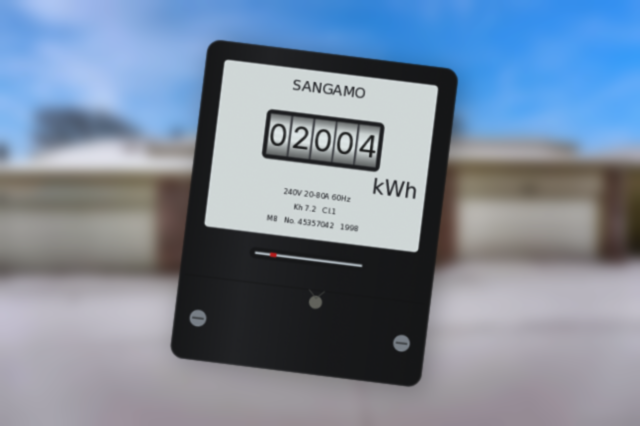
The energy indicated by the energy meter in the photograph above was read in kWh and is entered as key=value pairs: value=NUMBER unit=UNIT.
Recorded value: value=2004 unit=kWh
